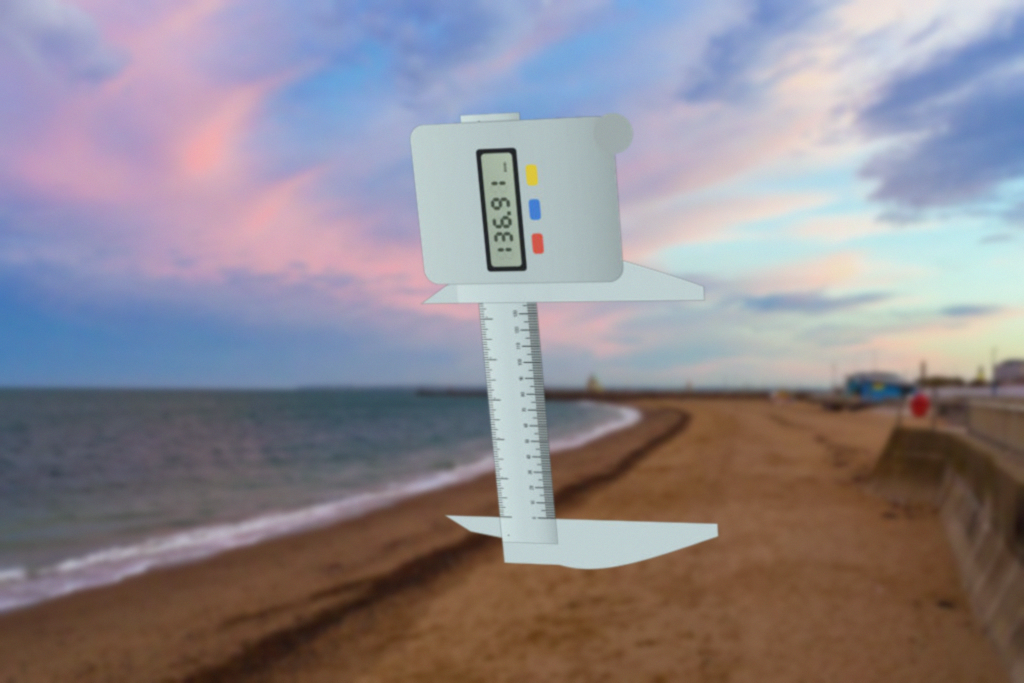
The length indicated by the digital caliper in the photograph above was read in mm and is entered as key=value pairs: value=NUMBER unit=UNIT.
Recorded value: value=136.91 unit=mm
